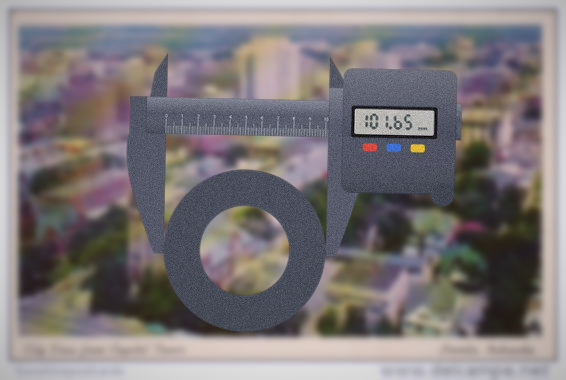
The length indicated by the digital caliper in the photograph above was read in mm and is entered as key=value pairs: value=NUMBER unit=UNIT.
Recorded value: value=101.65 unit=mm
